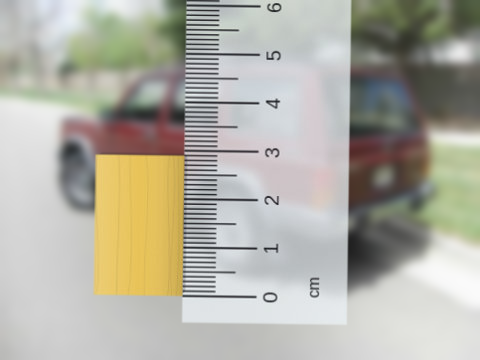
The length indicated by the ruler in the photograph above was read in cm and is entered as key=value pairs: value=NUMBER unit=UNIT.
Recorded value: value=2.9 unit=cm
